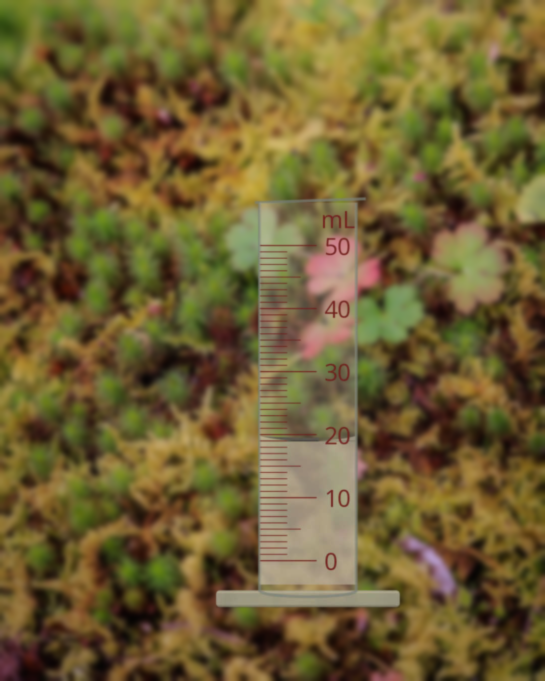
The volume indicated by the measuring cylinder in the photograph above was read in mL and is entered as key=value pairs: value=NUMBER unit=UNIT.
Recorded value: value=19 unit=mL
